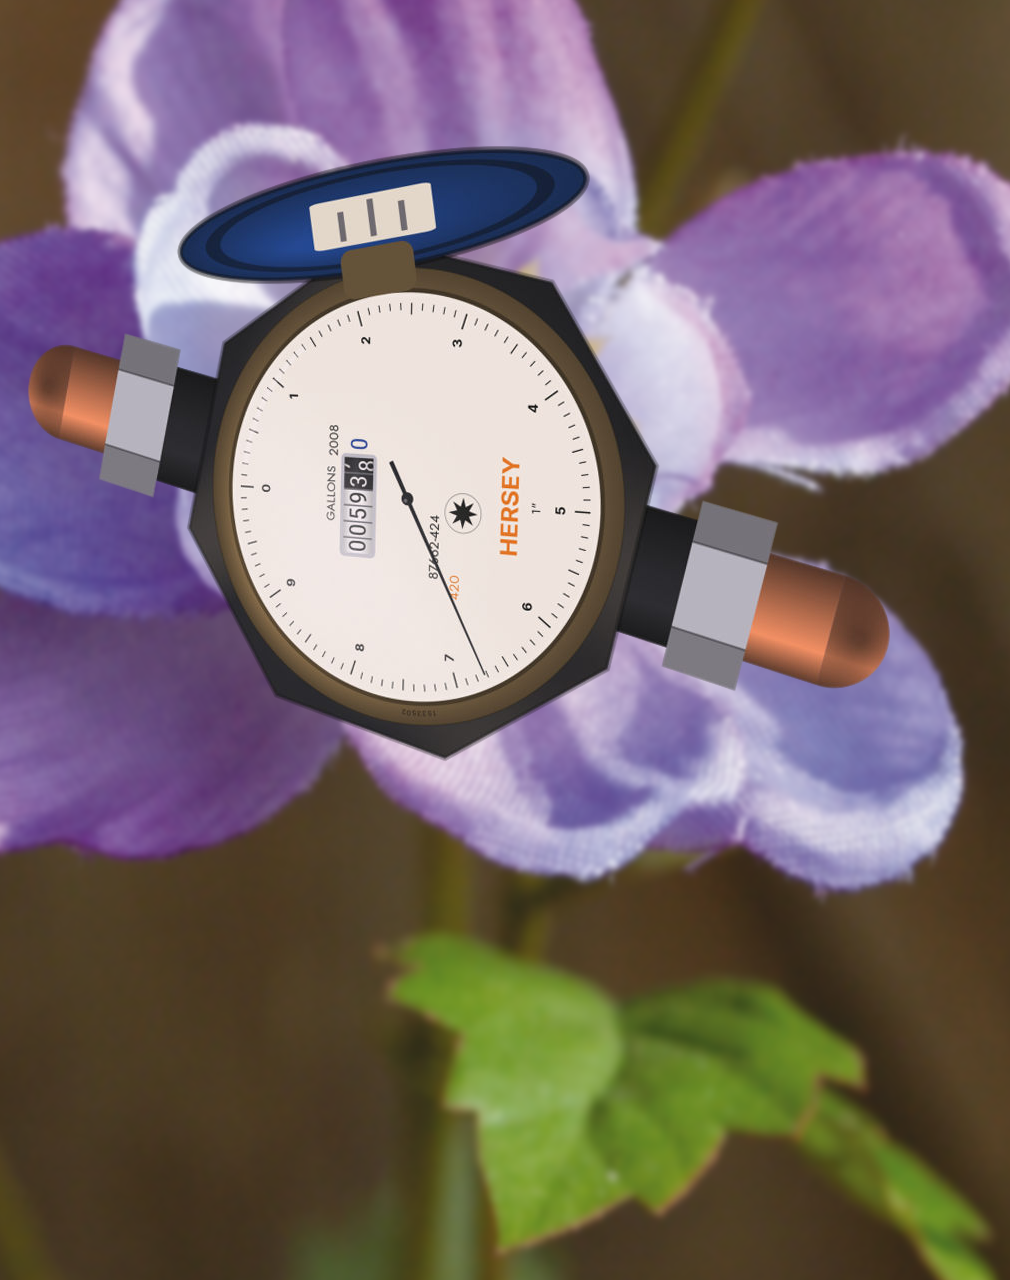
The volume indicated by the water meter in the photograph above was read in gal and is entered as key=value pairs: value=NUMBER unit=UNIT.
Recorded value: value=59376.7 unit=gal
